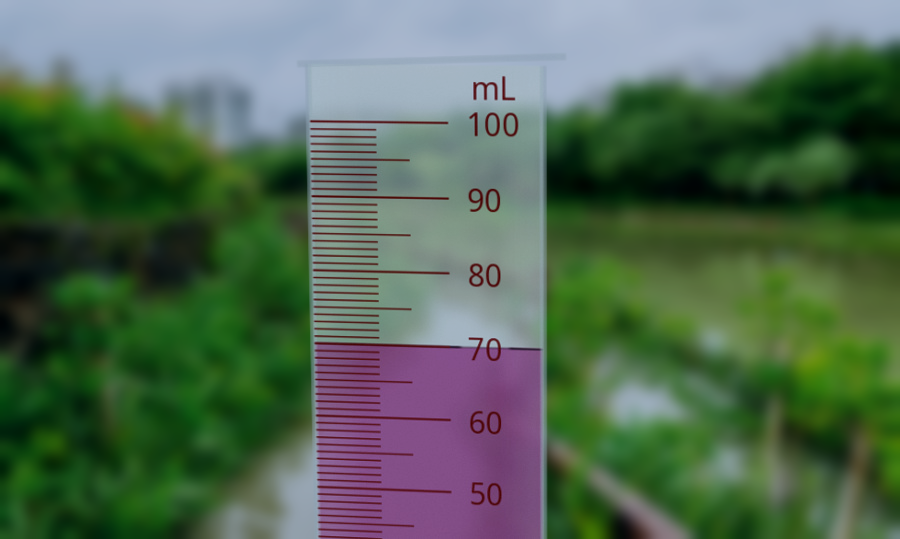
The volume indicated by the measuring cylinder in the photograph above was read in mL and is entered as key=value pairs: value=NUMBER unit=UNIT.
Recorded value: value=70 unit=mL
